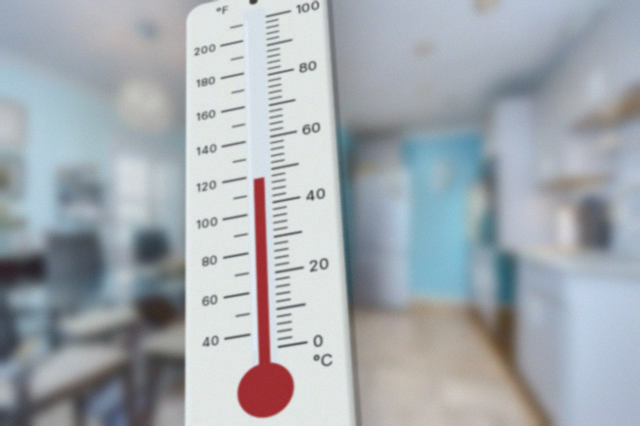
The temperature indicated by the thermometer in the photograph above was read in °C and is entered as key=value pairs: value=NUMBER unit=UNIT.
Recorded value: value=48 unit=°C
